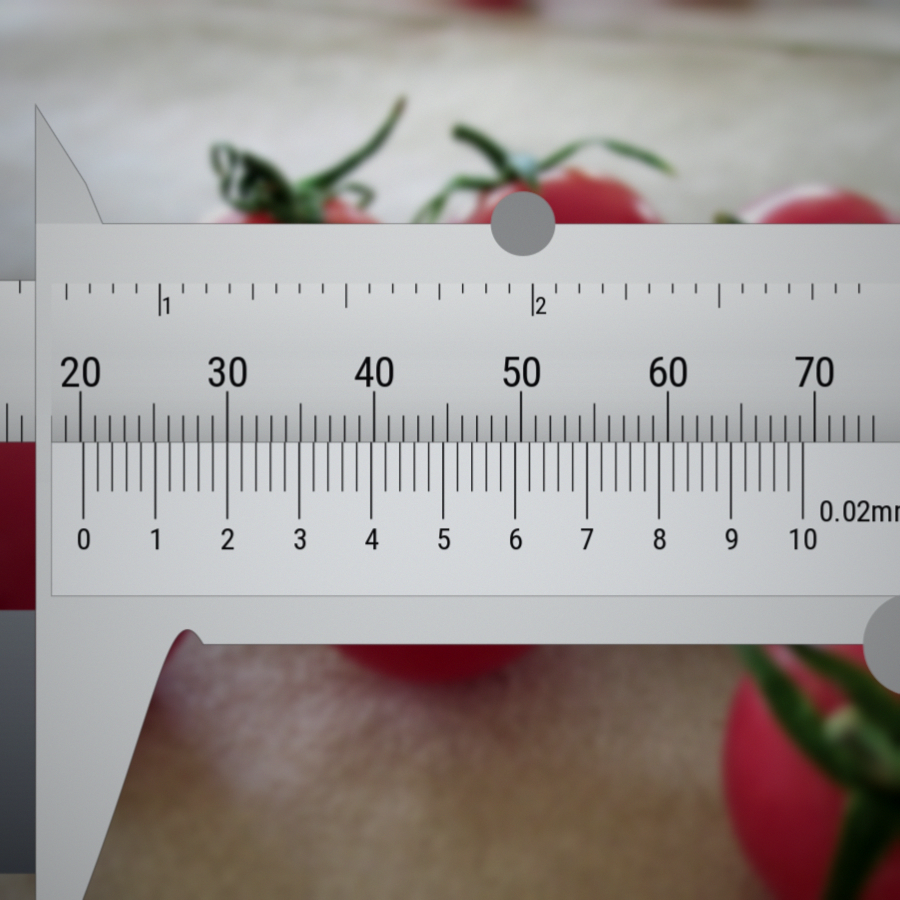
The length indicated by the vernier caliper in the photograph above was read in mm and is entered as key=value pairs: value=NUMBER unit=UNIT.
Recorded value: value=20.2 unit=mm
